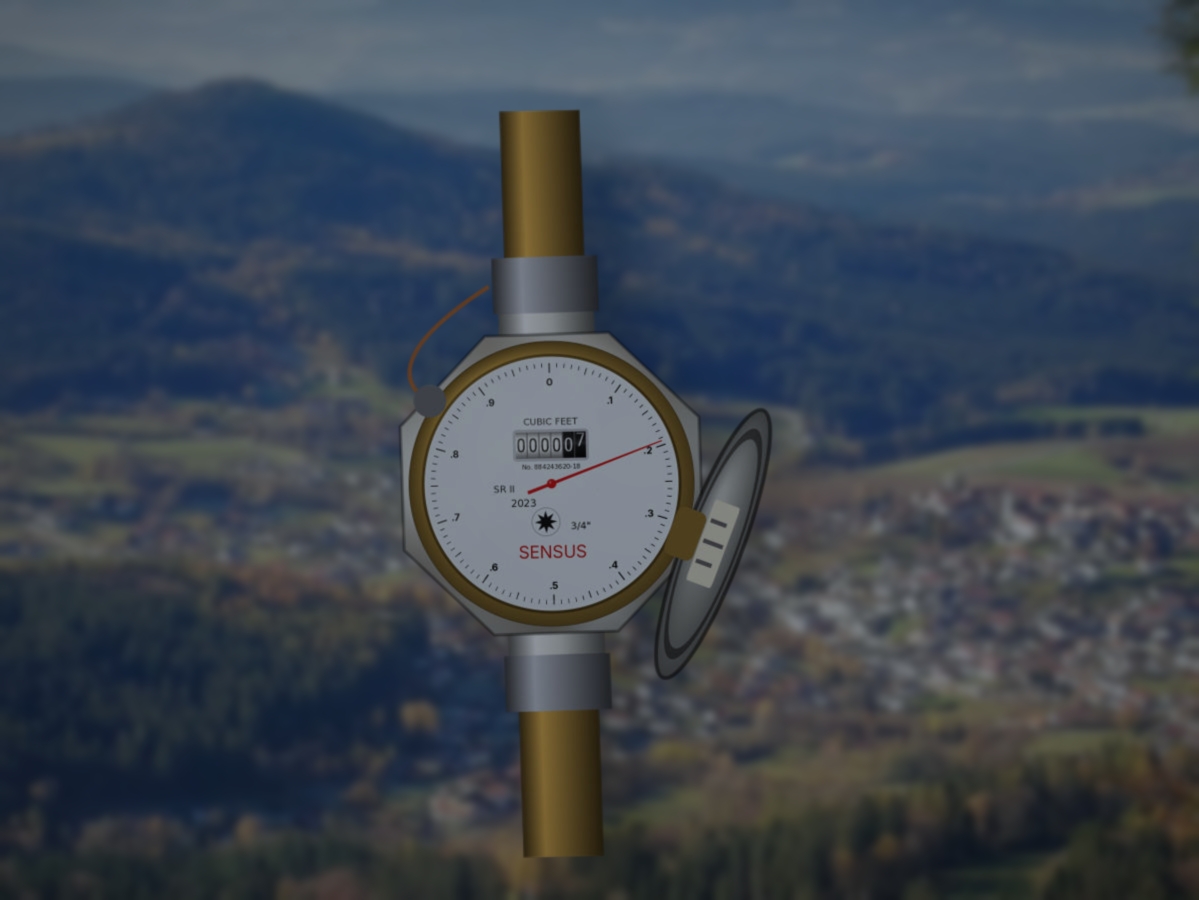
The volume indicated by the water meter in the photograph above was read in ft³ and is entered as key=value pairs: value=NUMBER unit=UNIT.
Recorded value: value=7.19 unit=ft³
